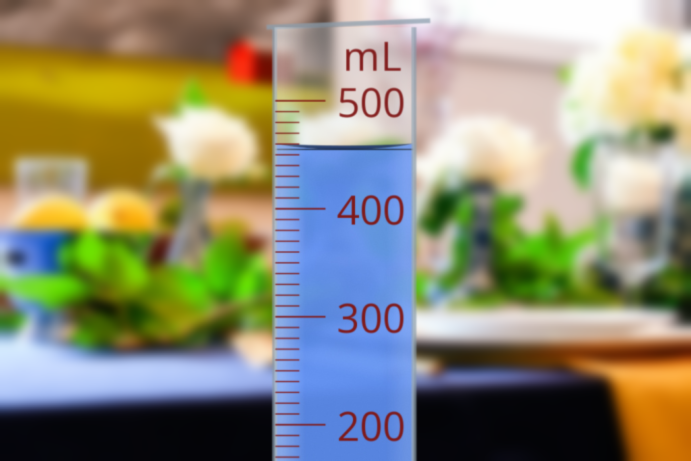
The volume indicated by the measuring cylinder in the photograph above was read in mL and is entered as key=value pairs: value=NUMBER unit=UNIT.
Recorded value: value=455 unit=mL
